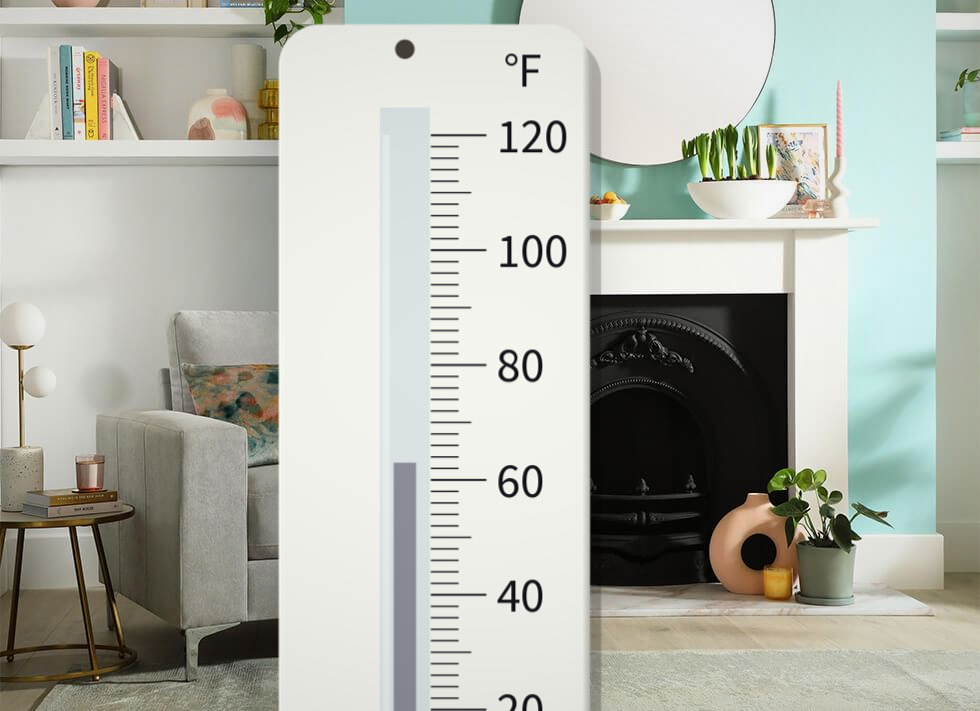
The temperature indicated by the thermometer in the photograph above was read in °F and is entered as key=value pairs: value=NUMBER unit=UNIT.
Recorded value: value=63 unit=°F
